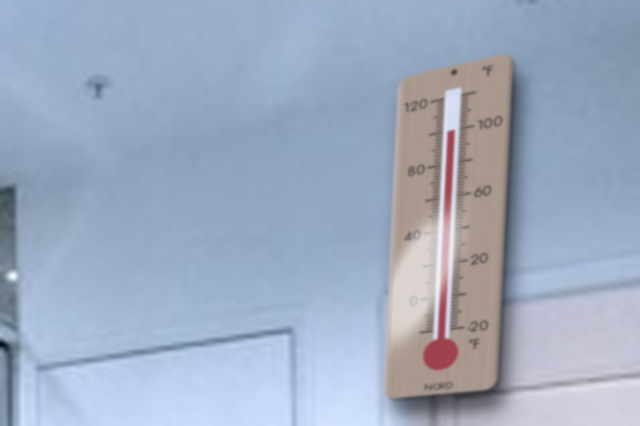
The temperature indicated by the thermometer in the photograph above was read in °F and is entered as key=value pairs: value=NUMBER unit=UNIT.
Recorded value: value=100 unit=°F
